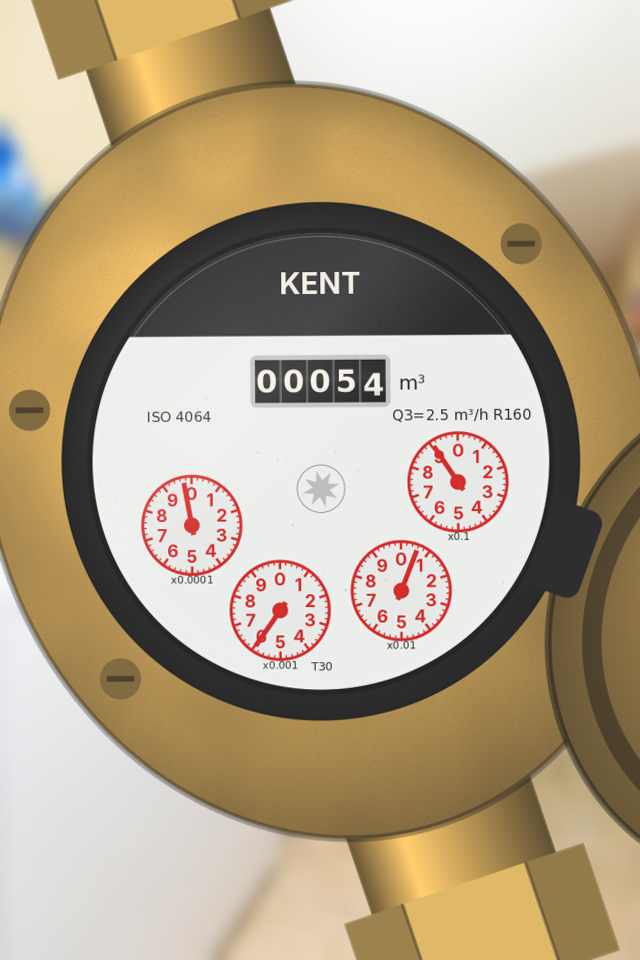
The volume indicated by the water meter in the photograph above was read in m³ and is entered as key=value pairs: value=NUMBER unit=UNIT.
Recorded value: value=53.9059 unit=m³
